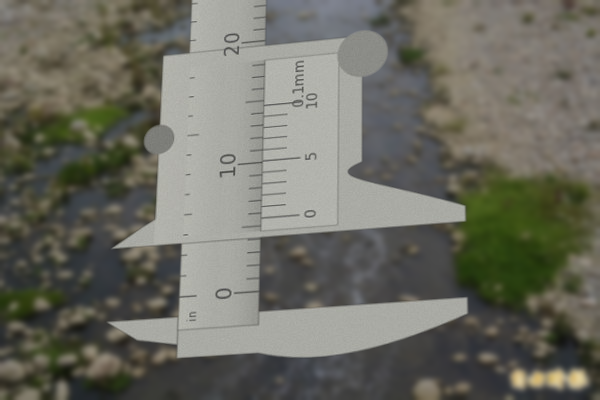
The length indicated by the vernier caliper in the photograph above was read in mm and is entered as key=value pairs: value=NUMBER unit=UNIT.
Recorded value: value=5.6 unit=mm
